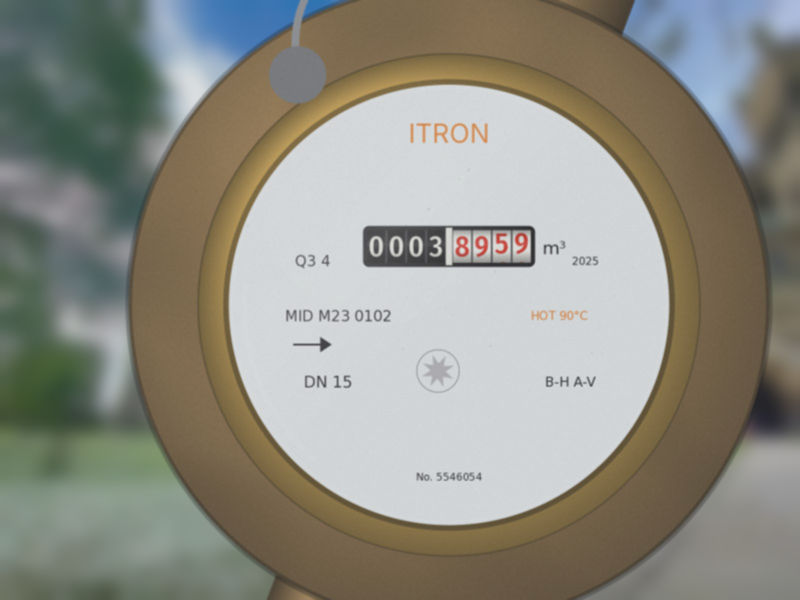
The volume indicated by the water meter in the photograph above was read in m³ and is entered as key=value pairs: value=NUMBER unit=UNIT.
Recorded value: value=3.8959 unit=m³
